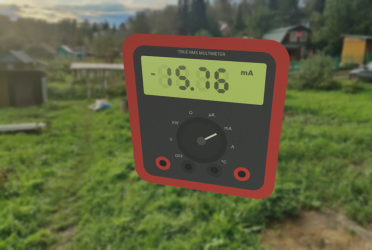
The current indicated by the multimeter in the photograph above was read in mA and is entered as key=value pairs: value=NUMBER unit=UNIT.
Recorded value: value=-15.76 unit=mA
